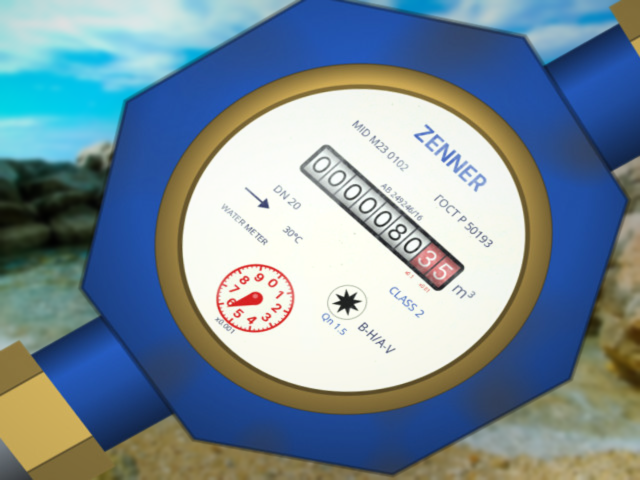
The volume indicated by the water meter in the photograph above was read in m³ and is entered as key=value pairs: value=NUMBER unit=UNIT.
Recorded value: value=80.355 unit=m³
